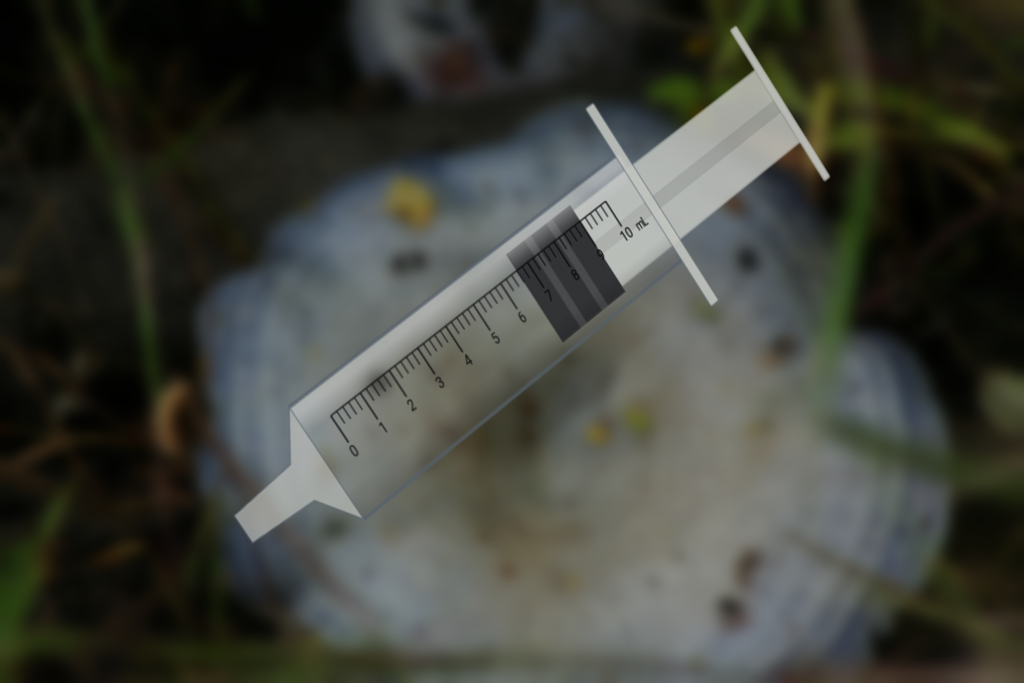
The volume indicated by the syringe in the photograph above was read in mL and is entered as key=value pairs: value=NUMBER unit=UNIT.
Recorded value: value=6.6 unit=mL
